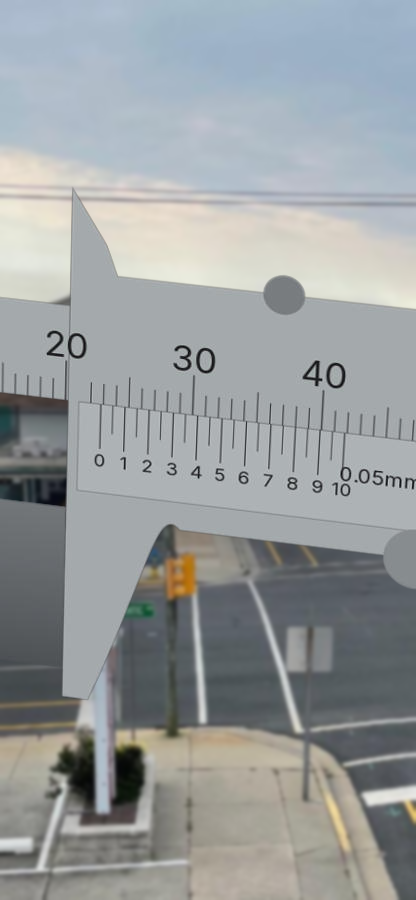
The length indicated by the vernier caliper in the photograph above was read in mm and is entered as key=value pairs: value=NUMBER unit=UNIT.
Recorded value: value=22.8 unit=mm
